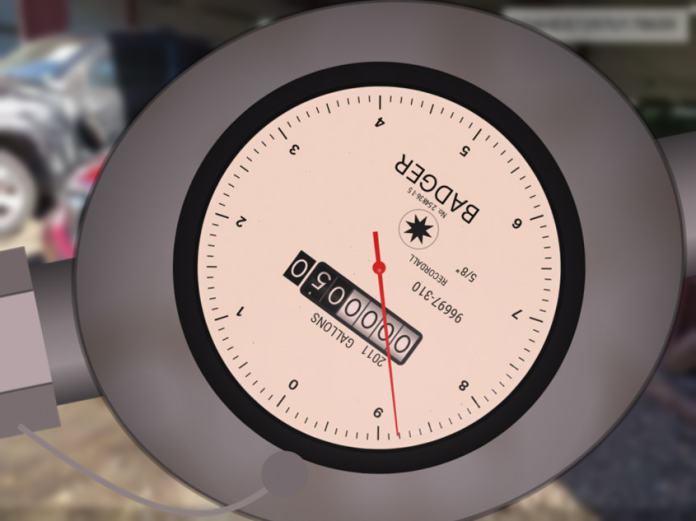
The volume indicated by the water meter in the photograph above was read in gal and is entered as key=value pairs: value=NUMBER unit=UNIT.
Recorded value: value=48.8 unit=gal
